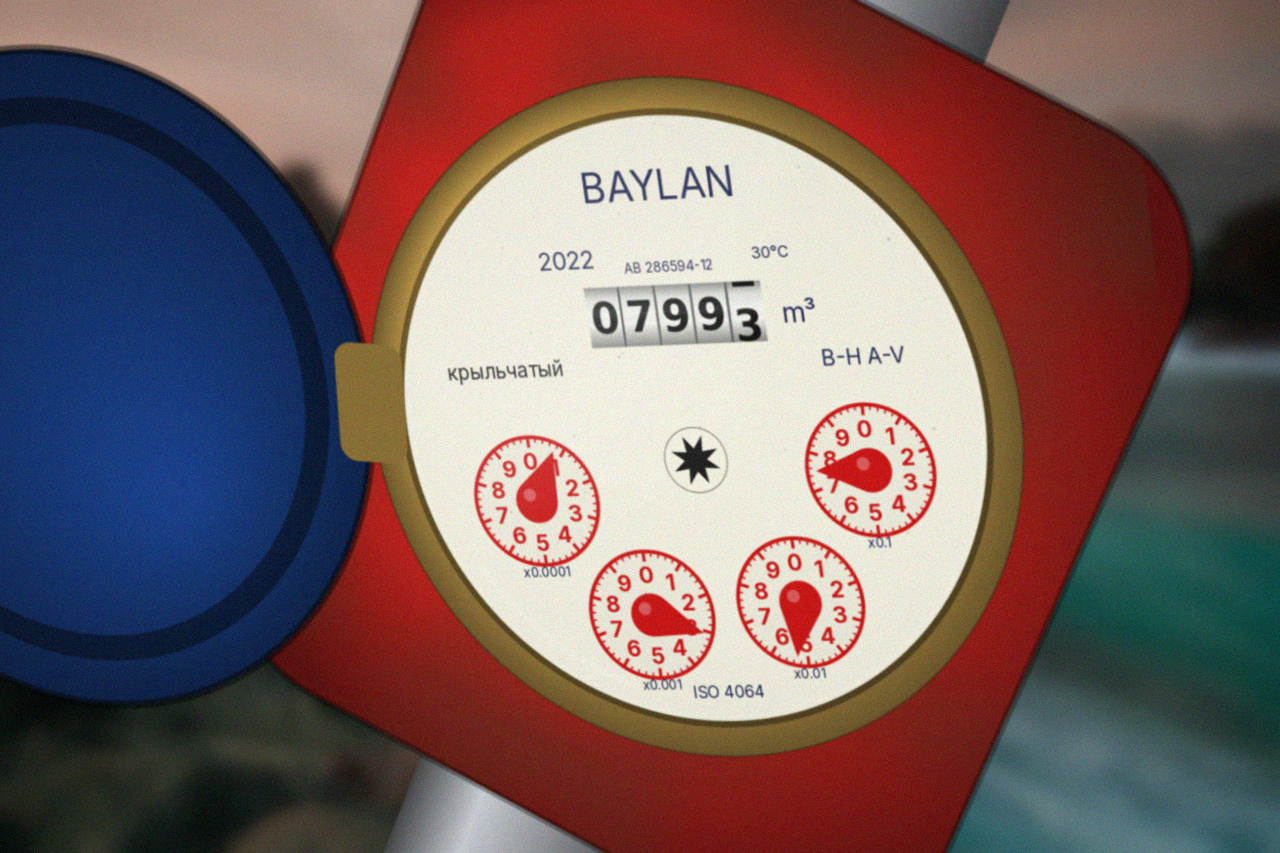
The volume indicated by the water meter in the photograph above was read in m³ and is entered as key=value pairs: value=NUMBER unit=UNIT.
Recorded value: value=7992.7530 unit=m³
